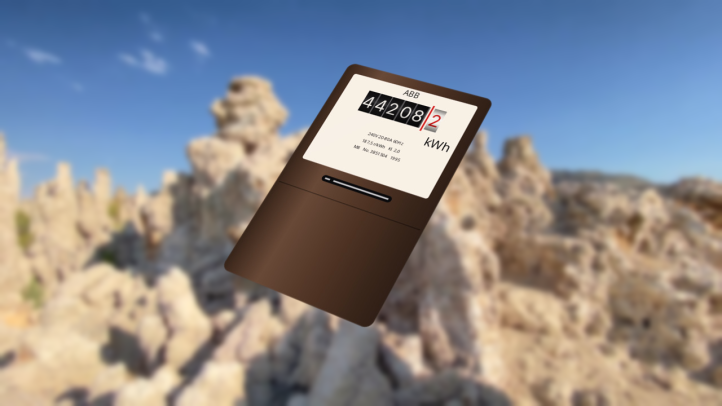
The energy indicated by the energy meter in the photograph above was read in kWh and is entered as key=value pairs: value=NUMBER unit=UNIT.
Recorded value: value=44208.2 unit=kWh
